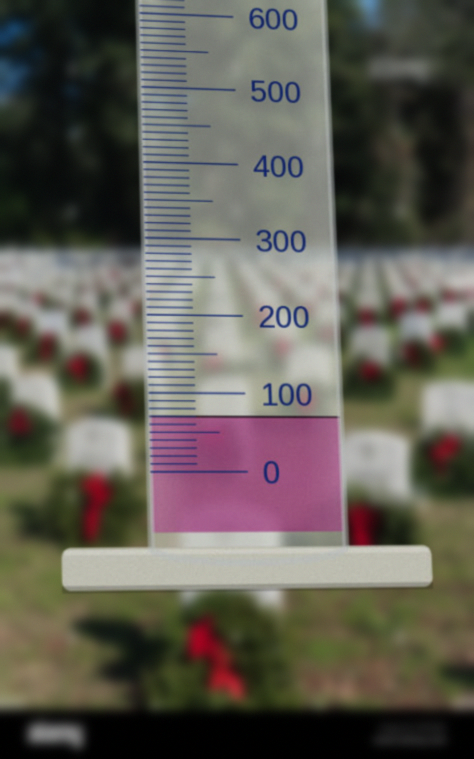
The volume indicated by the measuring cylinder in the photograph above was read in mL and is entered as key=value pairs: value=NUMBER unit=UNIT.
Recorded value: value=70 unit=mL
